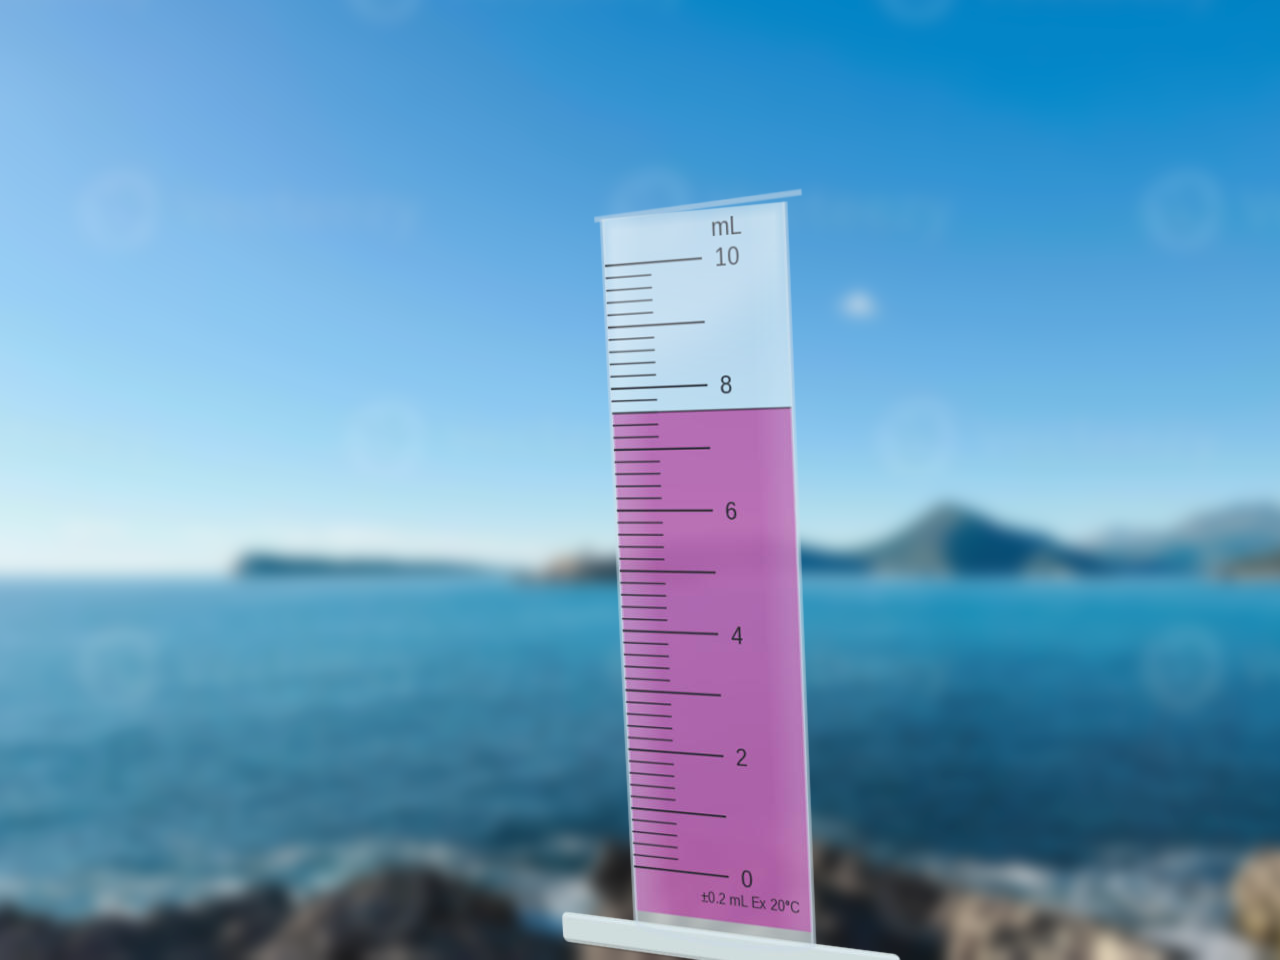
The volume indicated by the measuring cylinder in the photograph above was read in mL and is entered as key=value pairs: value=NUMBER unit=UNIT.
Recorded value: value=7.6 unit=mL
